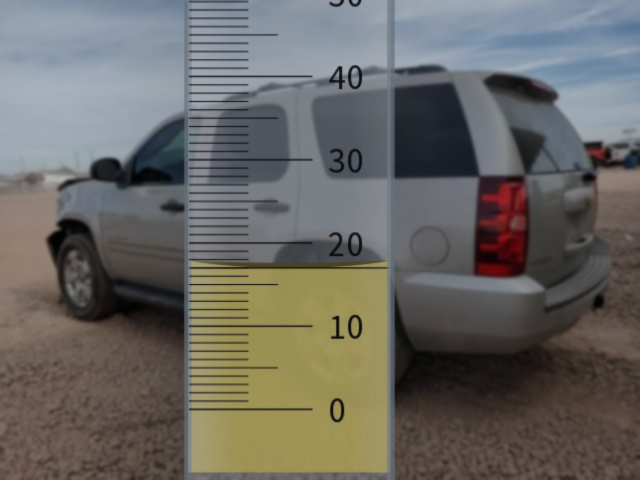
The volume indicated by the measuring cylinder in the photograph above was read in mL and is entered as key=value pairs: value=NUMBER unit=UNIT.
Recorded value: value=17 unit=mL
